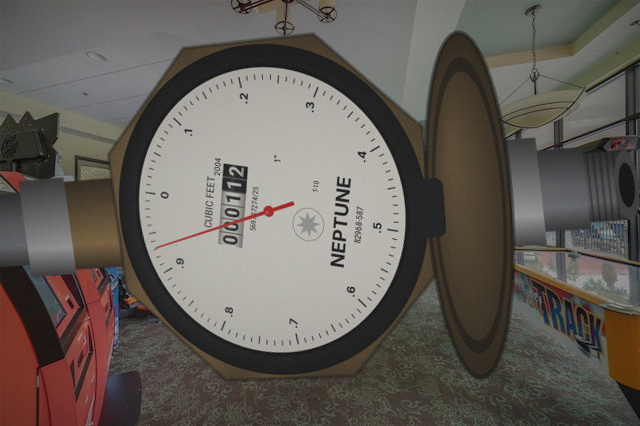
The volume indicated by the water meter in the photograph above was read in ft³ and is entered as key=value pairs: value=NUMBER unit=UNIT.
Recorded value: value=111.93 unit=ft³
